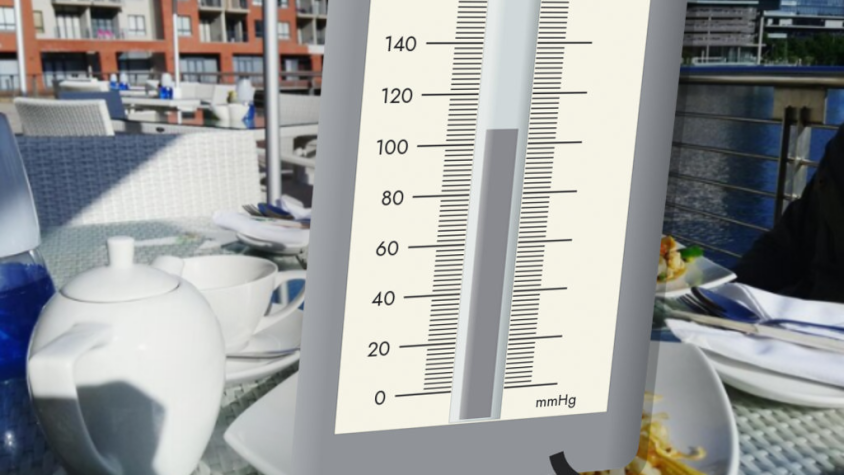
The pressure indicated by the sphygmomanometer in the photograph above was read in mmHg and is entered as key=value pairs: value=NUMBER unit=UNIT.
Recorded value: value=106 unit=mmHg
